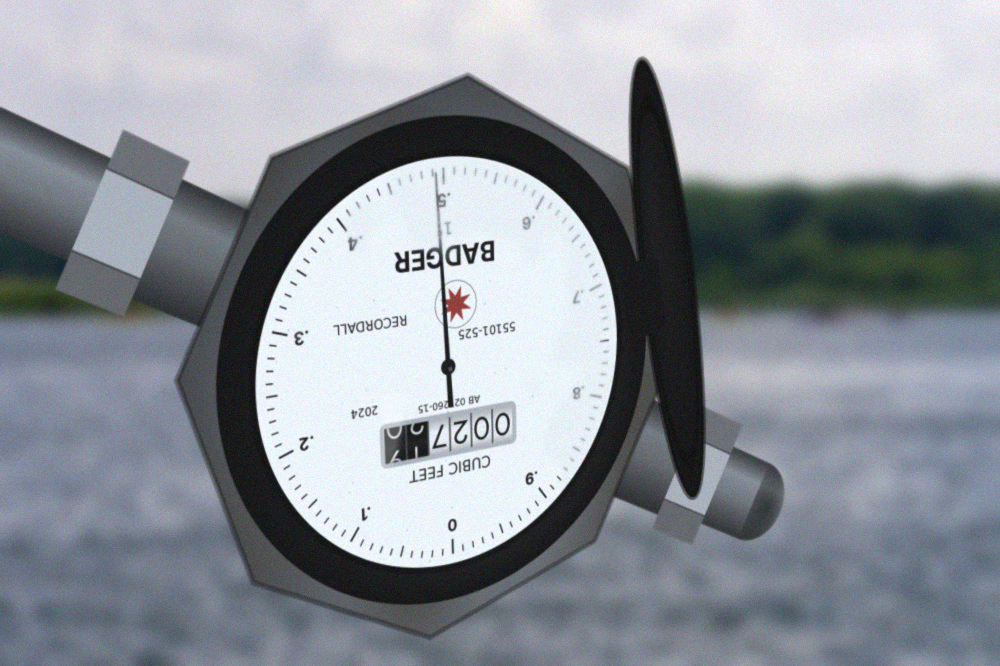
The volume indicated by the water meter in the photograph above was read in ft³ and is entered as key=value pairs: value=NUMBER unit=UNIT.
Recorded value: value=2719.49 unit=ft³
